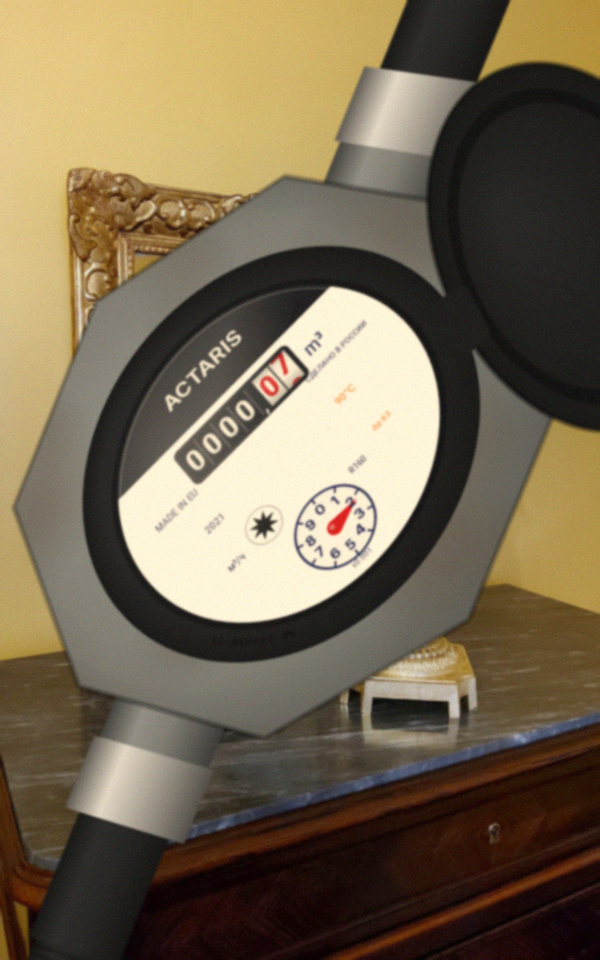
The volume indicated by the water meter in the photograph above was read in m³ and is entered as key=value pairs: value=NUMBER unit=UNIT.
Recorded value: value=0.072 unit=m³
